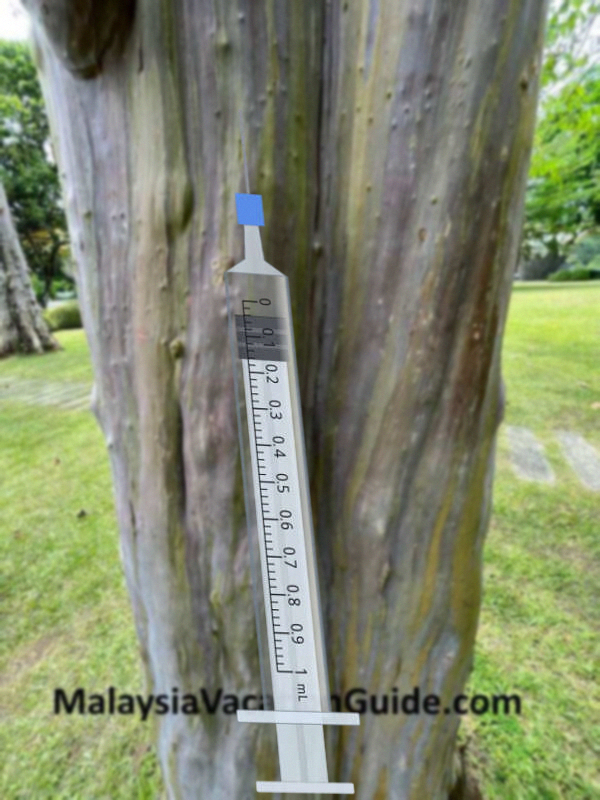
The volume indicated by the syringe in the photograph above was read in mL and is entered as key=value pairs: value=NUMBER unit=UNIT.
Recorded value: value=0.04 unit=mL
